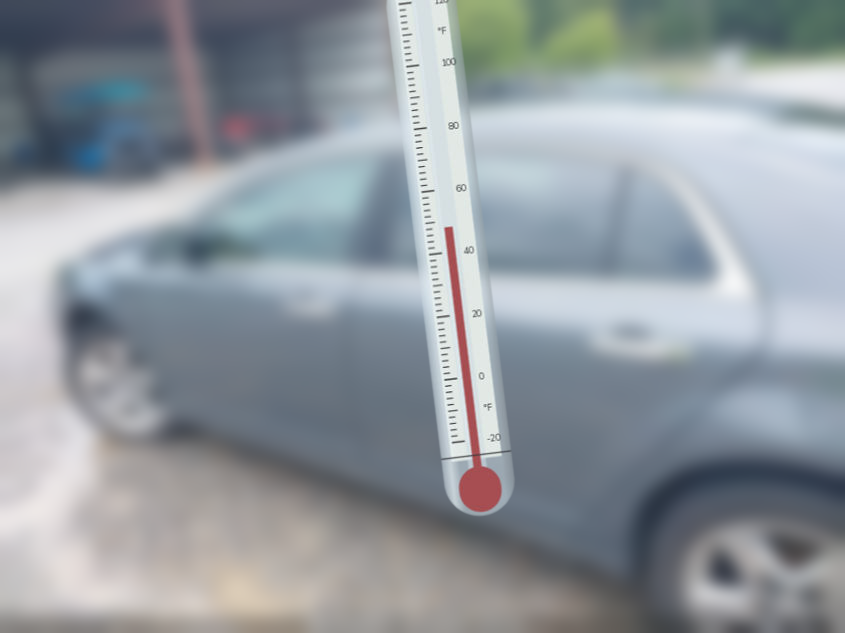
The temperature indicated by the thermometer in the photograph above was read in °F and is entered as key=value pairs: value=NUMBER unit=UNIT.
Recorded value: value=48 unit=°F
